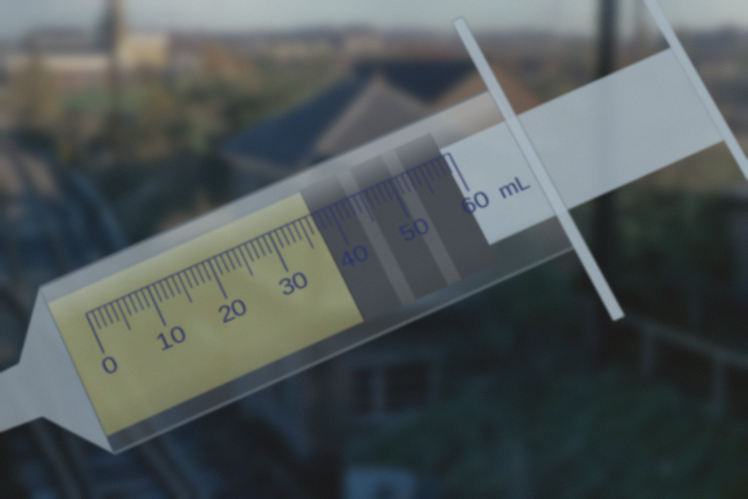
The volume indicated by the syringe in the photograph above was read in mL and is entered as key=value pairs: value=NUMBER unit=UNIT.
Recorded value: value=37 unit=mL
